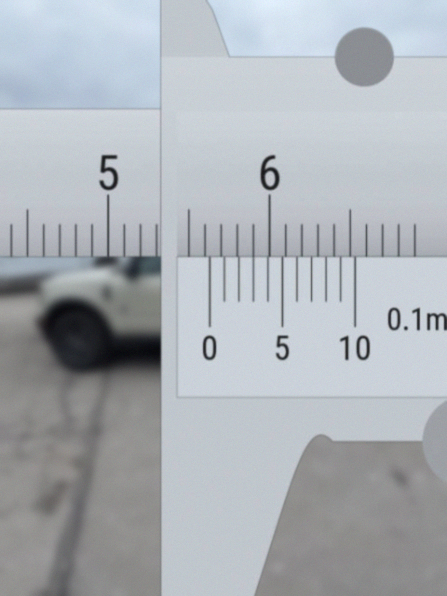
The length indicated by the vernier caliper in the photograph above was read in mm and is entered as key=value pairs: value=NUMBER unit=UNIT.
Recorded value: value=56.3 unit=mm
